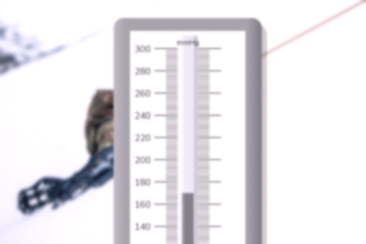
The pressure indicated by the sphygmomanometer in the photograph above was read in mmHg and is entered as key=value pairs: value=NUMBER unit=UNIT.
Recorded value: value=170 unit=mmHg
